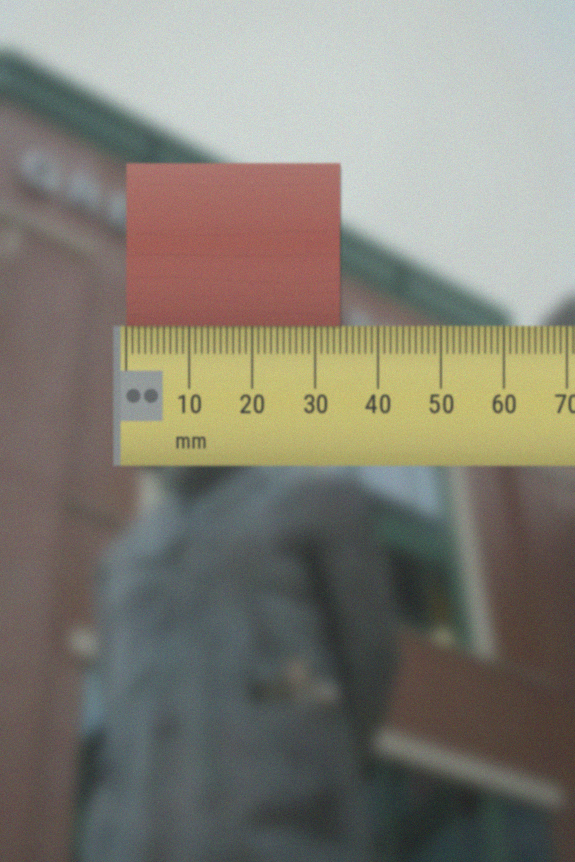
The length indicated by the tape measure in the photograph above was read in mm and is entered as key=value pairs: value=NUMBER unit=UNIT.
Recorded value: value=34 unit=mm
